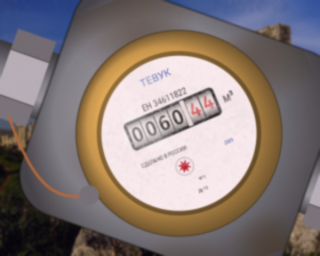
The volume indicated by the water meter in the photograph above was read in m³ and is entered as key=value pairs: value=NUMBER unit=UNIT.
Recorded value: value=60.44 unit=m³
